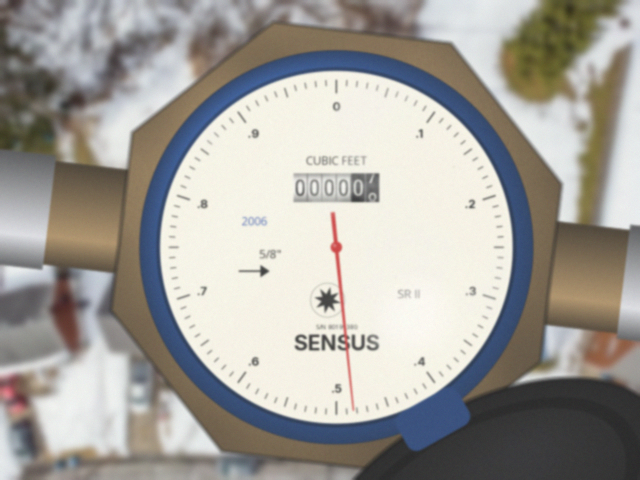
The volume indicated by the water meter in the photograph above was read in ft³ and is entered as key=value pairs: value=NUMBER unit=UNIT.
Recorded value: value=7.48 unit=ft³
